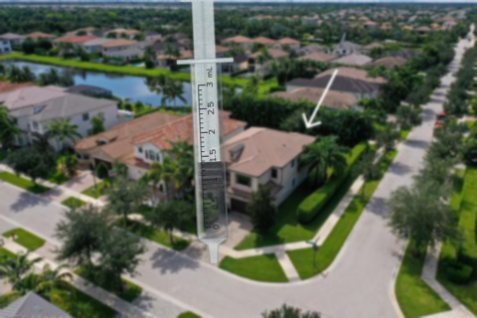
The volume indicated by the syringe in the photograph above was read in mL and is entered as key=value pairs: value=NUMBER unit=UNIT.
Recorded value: value=0.9 unit=mL
